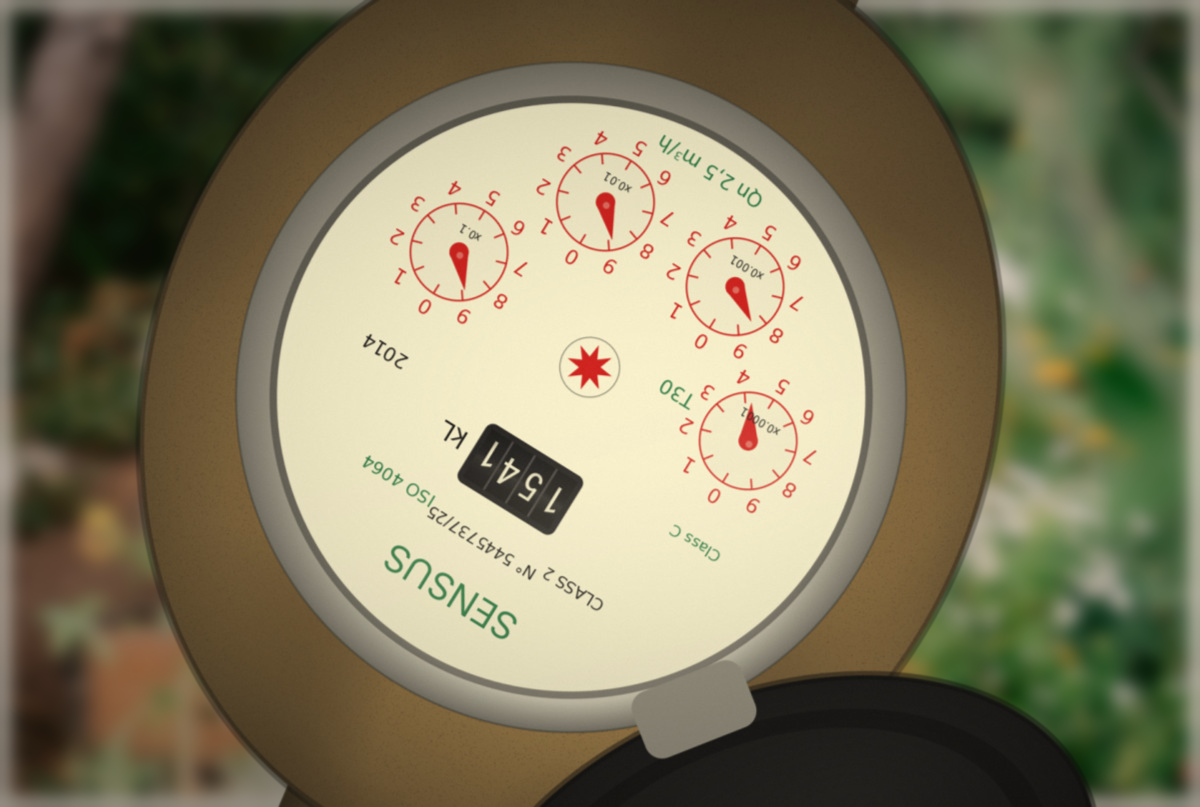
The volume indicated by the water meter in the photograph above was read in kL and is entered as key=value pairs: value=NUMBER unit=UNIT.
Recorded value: value=1540.8884 unit=kL
